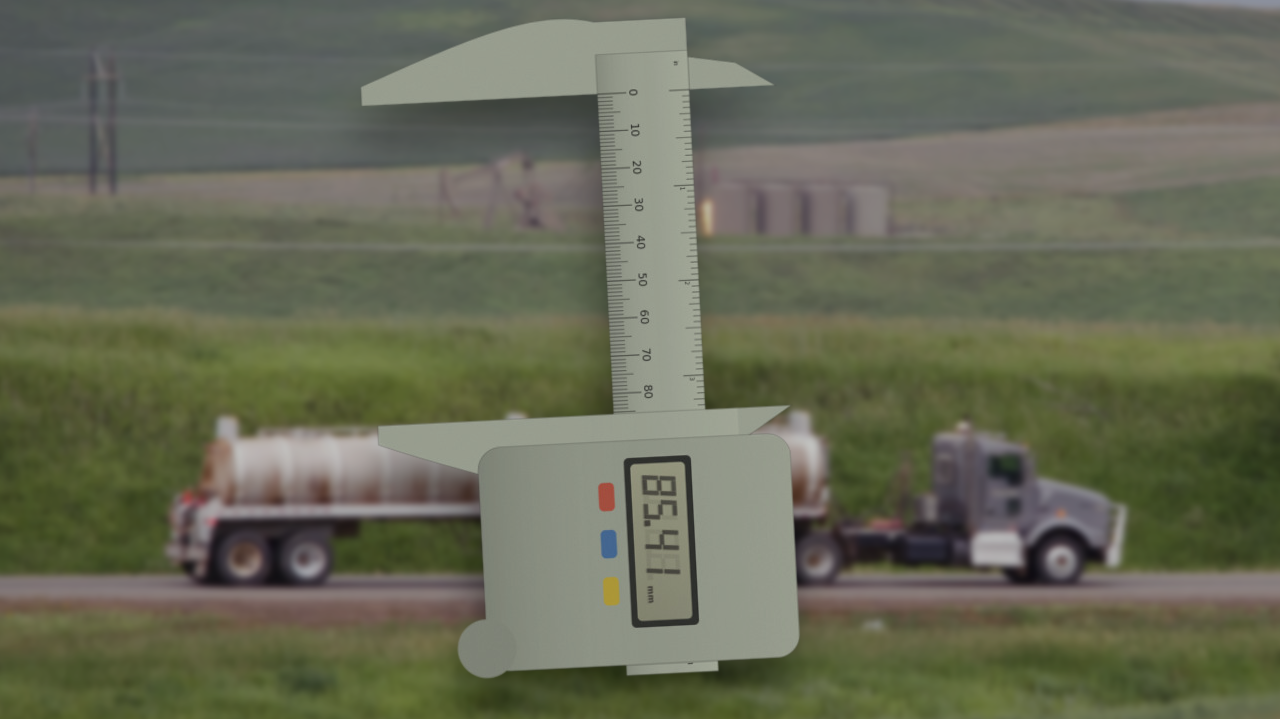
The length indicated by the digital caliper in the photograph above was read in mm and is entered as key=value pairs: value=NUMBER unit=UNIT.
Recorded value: value=85.41 unit=mm
